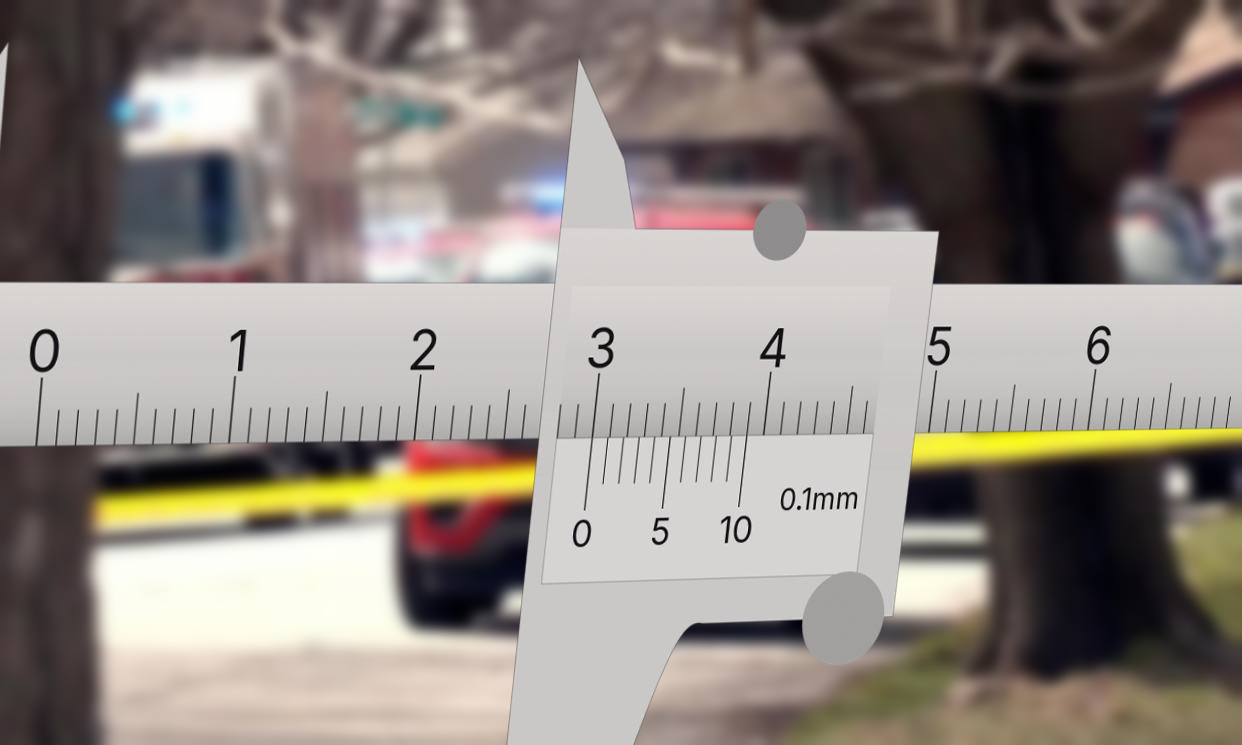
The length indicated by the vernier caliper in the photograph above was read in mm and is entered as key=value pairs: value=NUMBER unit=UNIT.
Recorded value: value=30.0 unit=mm
